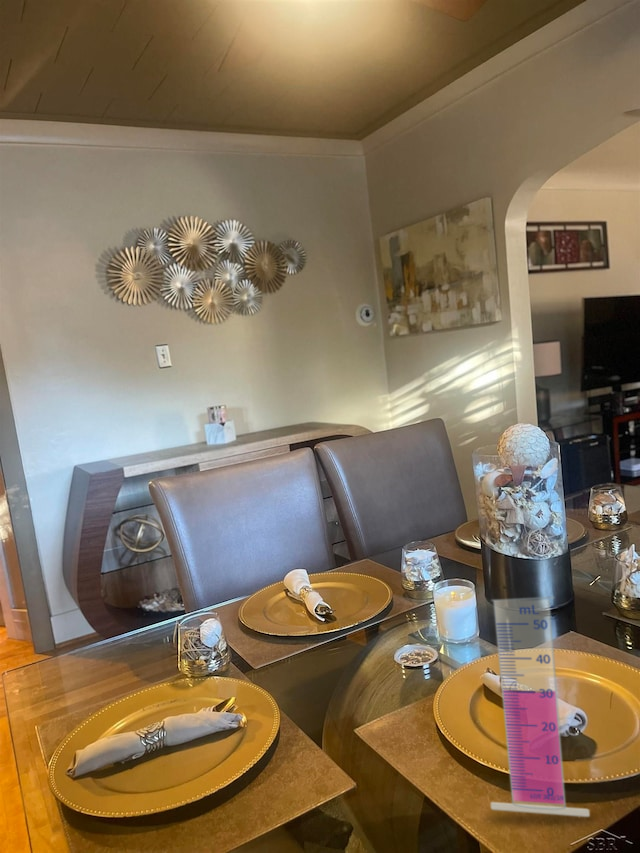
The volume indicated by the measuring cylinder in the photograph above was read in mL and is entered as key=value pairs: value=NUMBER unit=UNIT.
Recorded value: value=30 unit=mL
